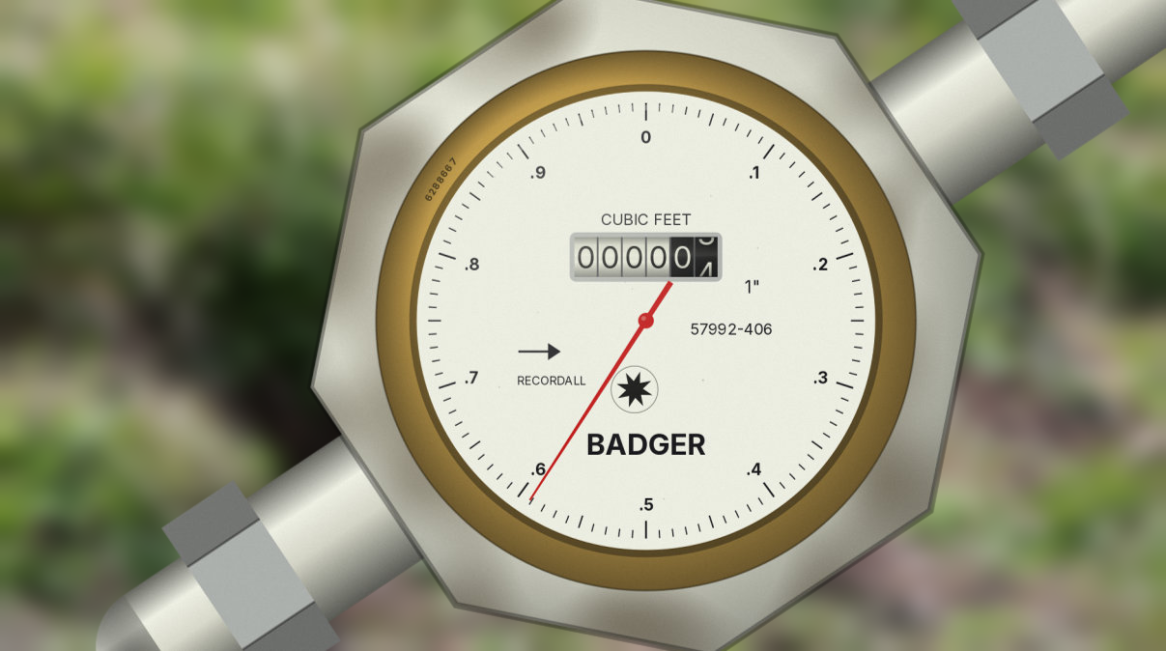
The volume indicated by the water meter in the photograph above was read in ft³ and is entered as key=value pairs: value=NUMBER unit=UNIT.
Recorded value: value=3.59 unit=ft³
